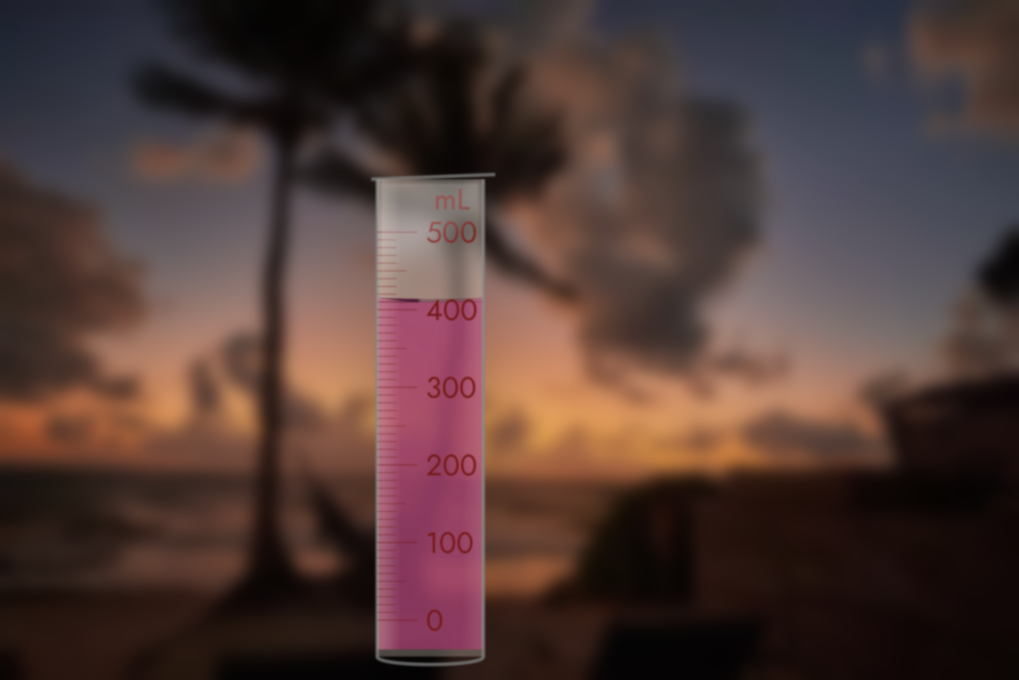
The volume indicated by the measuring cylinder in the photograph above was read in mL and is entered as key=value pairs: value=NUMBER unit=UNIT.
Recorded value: value=410 unit=mL
